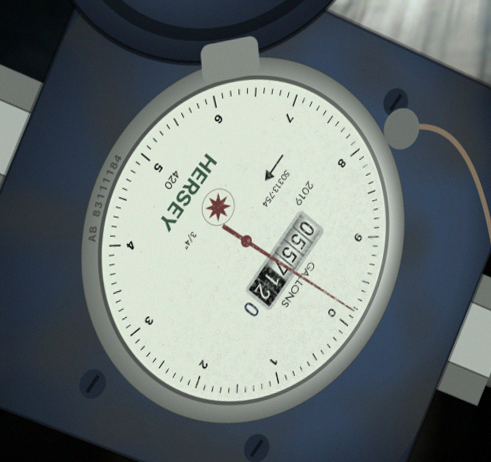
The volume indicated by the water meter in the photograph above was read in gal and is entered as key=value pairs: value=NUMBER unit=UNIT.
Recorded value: value=557119.8 unit=gal
